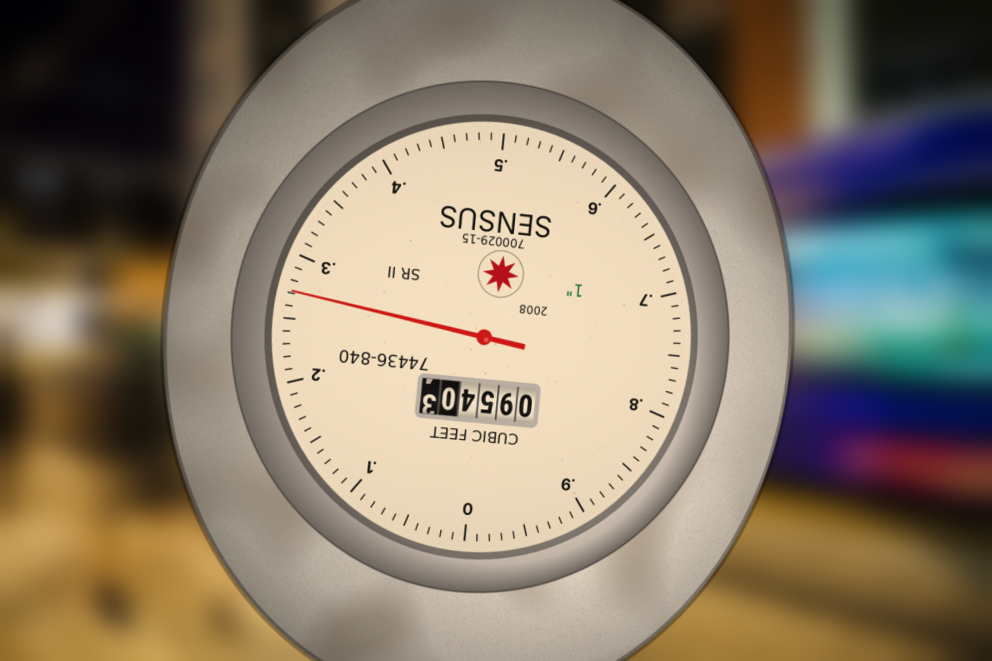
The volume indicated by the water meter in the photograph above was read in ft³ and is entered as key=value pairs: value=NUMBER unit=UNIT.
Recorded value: value=95403.27 unit=ft³
